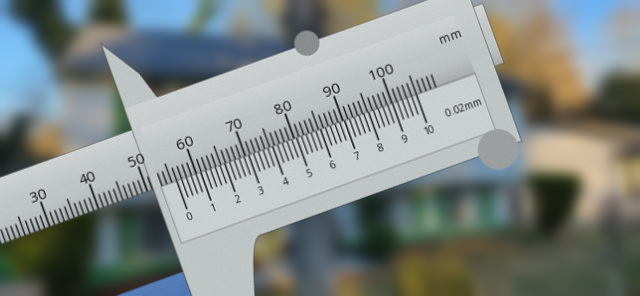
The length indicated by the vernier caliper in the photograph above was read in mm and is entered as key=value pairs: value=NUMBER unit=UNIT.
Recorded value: value=56.0 unit=mm
